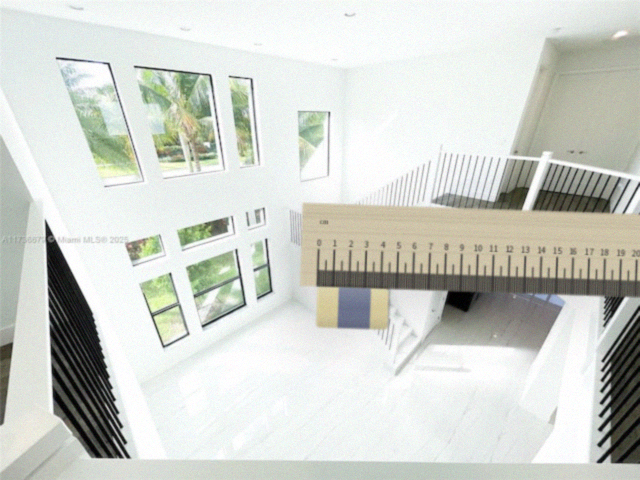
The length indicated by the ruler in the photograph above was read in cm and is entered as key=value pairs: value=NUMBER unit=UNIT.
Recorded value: value=4.5 unit=cm
